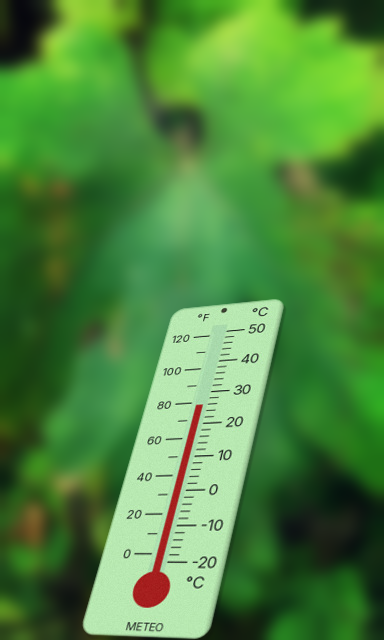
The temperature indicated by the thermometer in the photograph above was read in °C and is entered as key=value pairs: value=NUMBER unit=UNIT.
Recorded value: value=26 unit=°C
